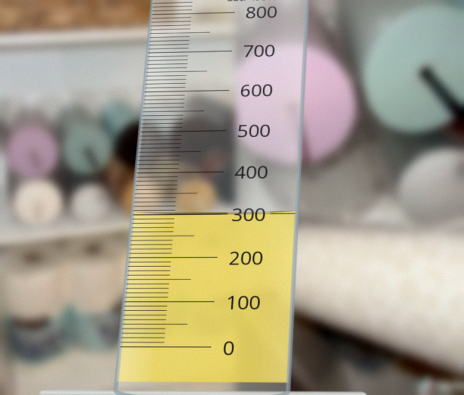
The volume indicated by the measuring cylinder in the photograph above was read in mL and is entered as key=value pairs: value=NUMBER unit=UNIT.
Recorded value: value=300 unit=mL
